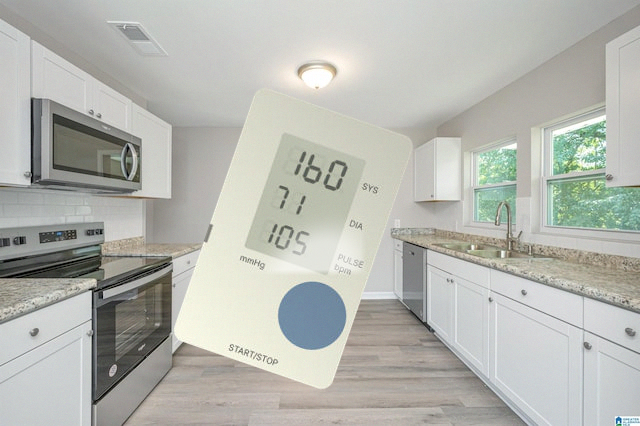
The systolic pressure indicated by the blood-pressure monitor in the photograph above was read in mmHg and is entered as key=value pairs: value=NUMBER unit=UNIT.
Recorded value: value=160 unit=mmHg
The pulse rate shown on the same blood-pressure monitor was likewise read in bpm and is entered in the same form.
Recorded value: value=105 unit=bpm
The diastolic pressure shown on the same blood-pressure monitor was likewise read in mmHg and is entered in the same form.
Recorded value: value=71 unit=mmHg
